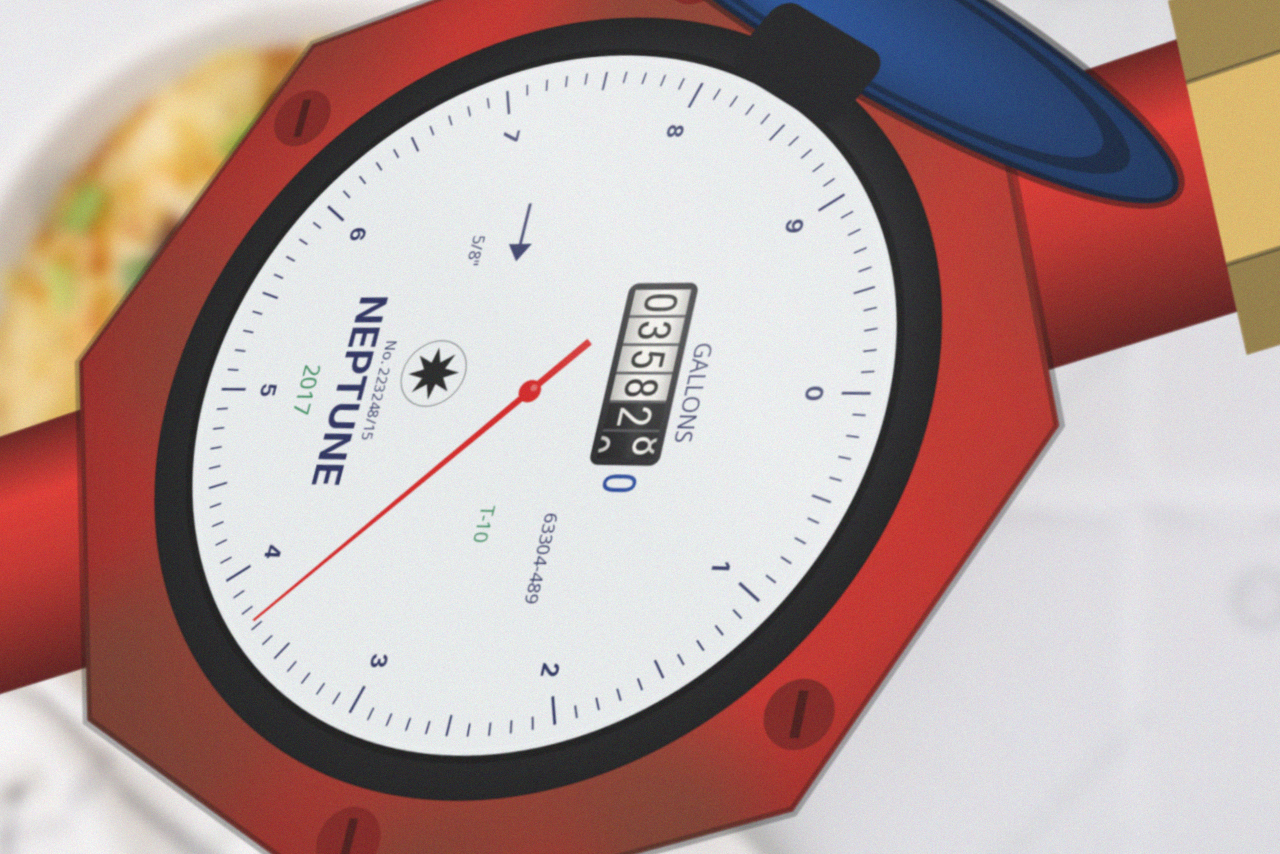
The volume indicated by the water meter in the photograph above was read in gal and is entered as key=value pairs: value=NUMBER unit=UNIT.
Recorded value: value=358283.7 unit=gal
